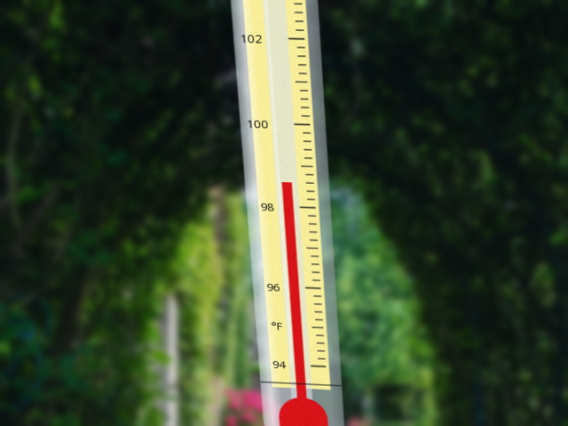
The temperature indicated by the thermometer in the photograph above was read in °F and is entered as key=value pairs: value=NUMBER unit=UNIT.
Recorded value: value=98.6 unit=°F
